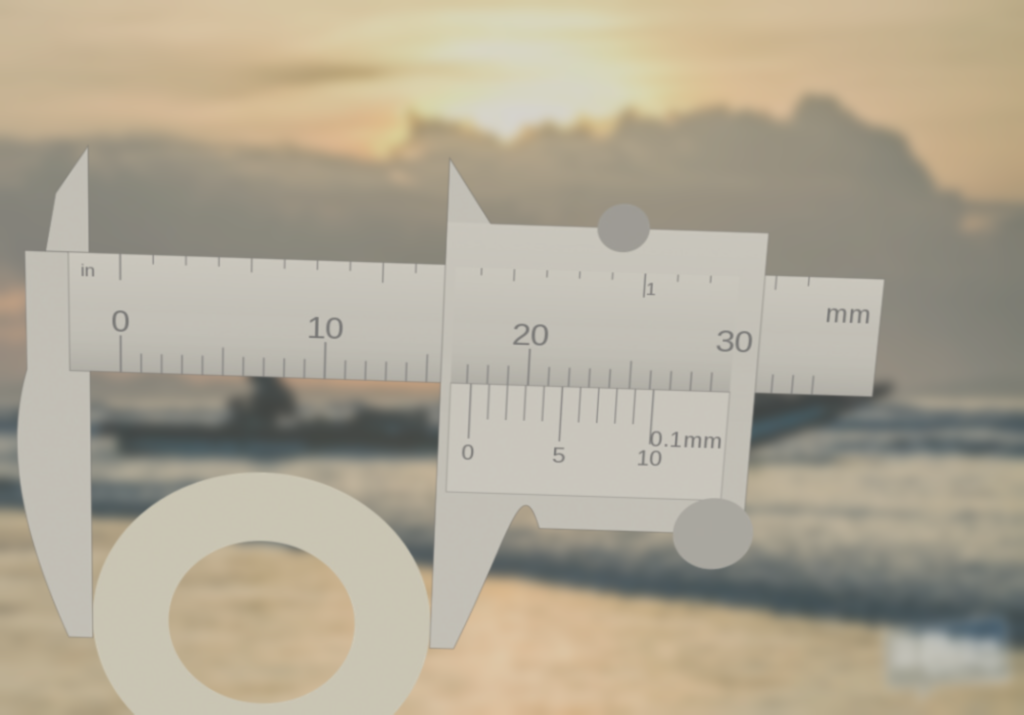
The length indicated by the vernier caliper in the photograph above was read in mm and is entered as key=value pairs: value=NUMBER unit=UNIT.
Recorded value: value=17.2 unit=mm
